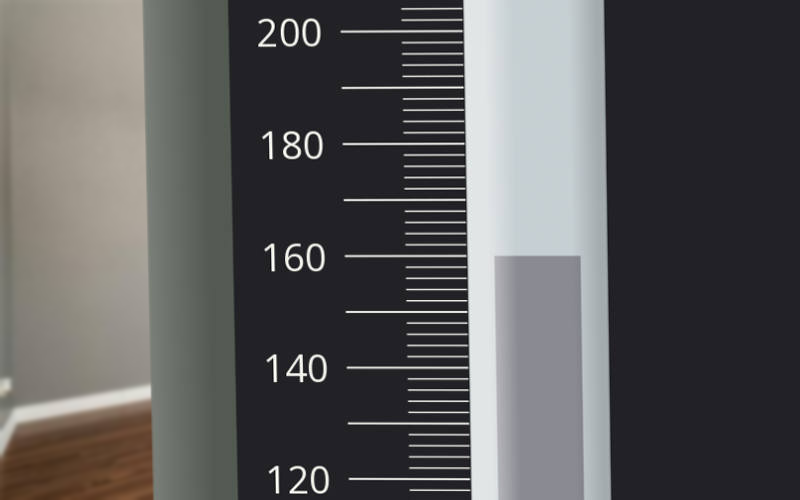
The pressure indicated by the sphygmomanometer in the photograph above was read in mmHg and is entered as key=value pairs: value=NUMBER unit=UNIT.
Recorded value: value=160 unit=mmHg
